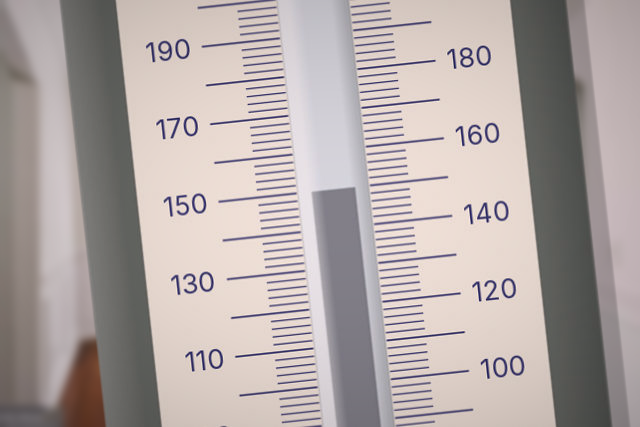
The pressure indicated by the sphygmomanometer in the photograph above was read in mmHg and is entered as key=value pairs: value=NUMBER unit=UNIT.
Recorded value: value=150 unit=mmHg
